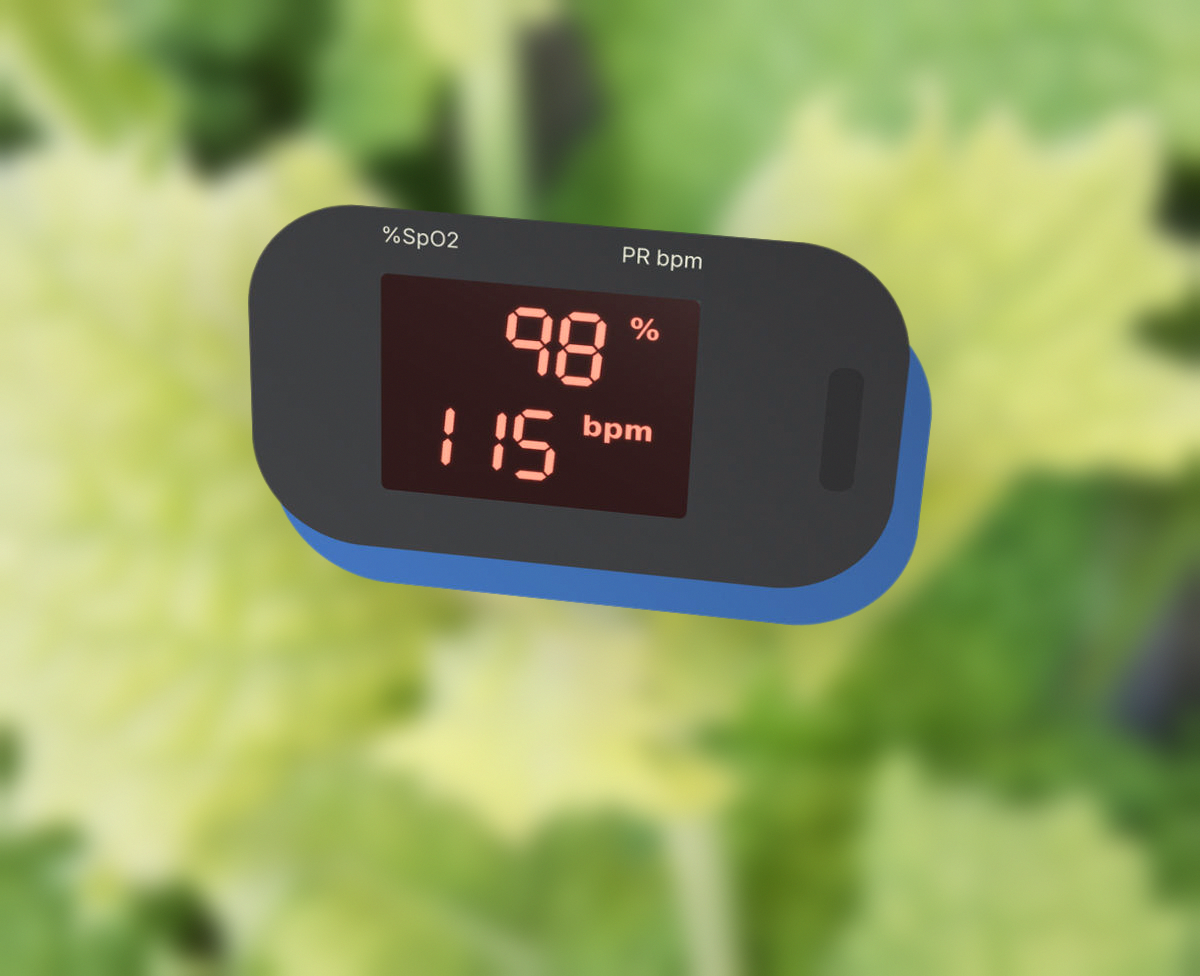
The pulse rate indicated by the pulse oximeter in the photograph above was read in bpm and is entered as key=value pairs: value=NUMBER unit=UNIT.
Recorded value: value=115 unit=bpm
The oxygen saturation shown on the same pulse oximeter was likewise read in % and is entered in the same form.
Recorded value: value=98 unit=%
